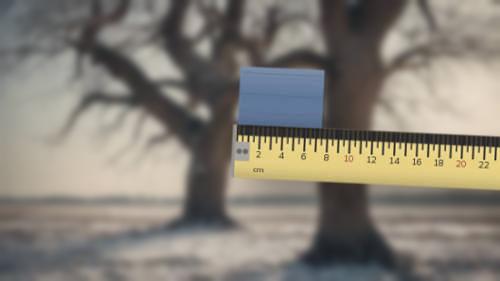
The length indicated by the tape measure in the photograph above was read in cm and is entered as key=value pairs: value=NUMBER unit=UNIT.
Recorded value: value=7.5 unit=cm
